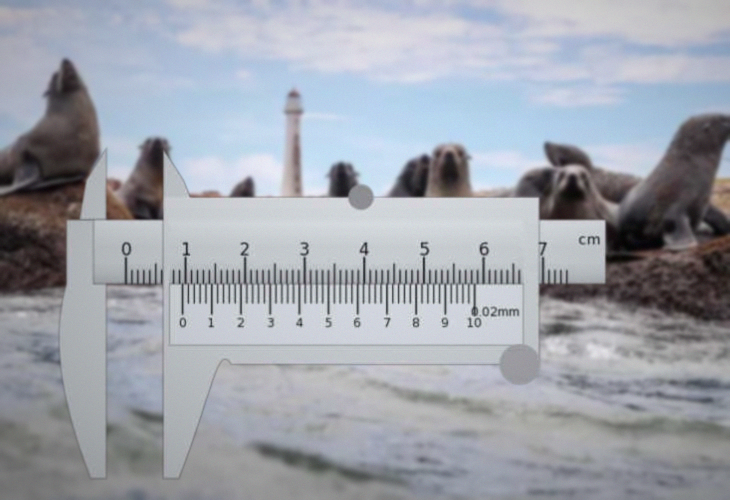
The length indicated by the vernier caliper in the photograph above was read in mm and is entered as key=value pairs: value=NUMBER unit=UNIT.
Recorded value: value=9.5 unit=mm
